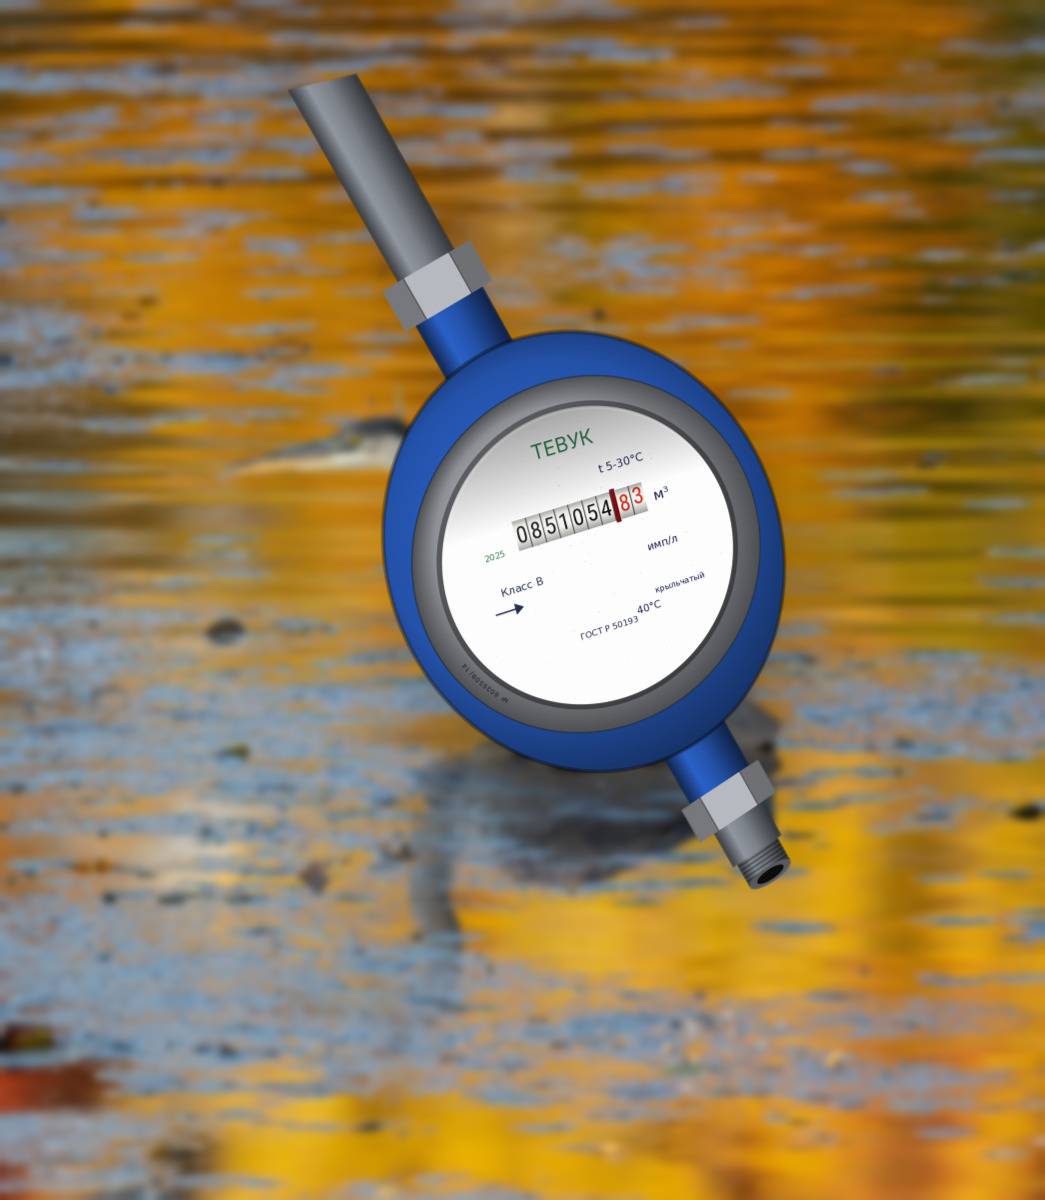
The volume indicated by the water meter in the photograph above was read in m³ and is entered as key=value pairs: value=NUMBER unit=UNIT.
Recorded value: value=851054.83 unit=m³
